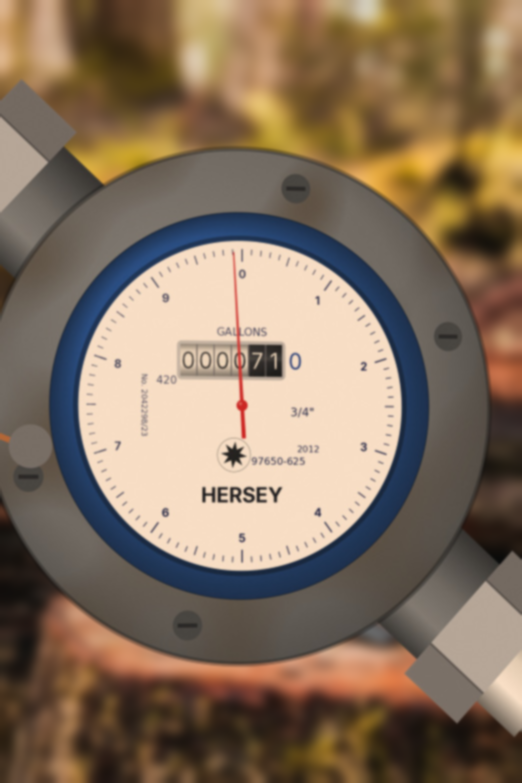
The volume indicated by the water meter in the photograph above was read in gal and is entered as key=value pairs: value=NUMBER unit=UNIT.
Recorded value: value=709.9 unit=gal
